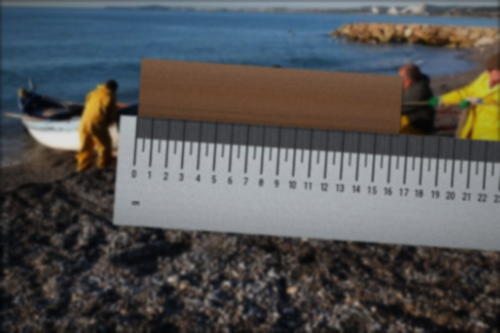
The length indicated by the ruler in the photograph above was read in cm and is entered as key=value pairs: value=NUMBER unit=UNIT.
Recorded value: value=16.5 unit=cm
